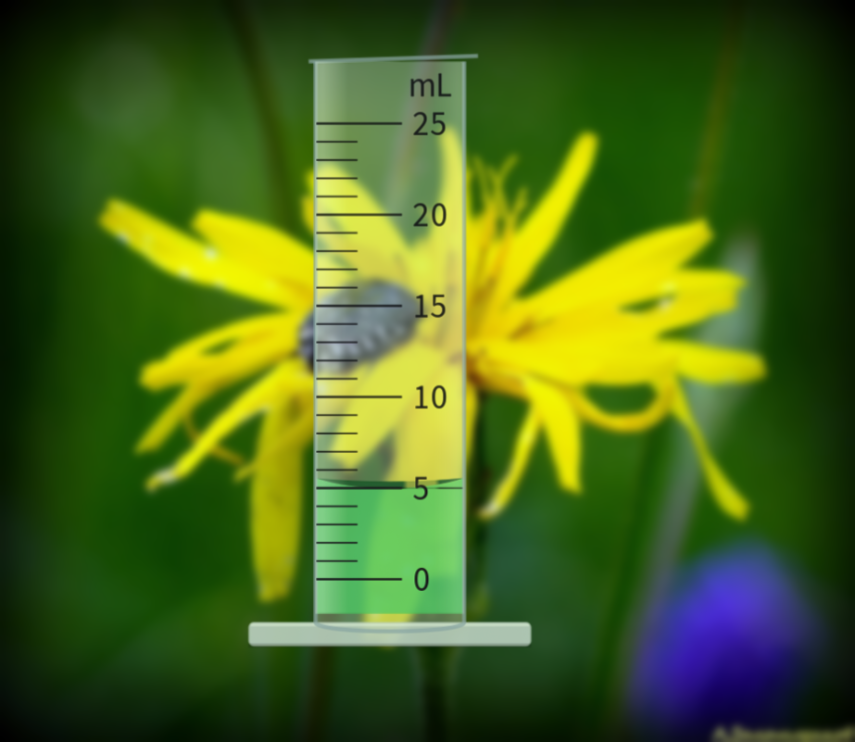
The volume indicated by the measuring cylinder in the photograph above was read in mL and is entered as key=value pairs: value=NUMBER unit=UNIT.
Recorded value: value=5 unit=mL
